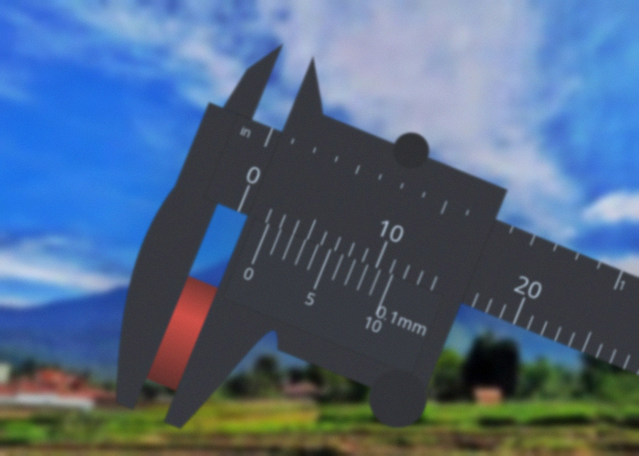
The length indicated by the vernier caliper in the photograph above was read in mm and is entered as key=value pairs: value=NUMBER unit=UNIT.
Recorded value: value=2.2 unit=mm
